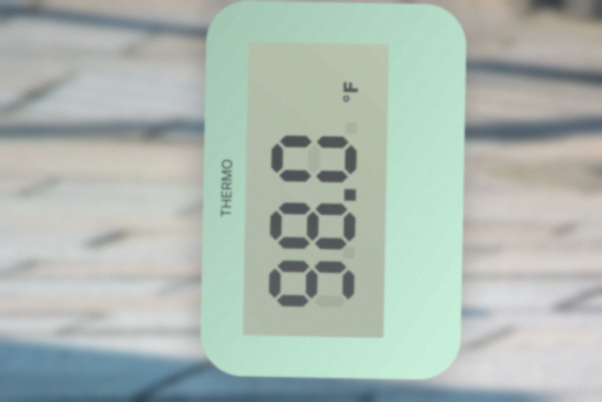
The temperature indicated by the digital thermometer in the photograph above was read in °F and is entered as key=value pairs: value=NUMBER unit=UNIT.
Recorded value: value=98.0 unit=°F
